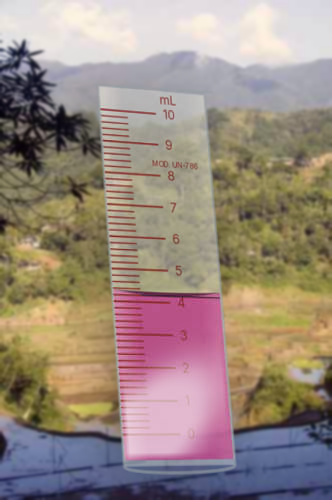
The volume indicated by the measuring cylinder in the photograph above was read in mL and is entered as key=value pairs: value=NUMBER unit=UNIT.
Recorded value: value=4.2 unit=mL
